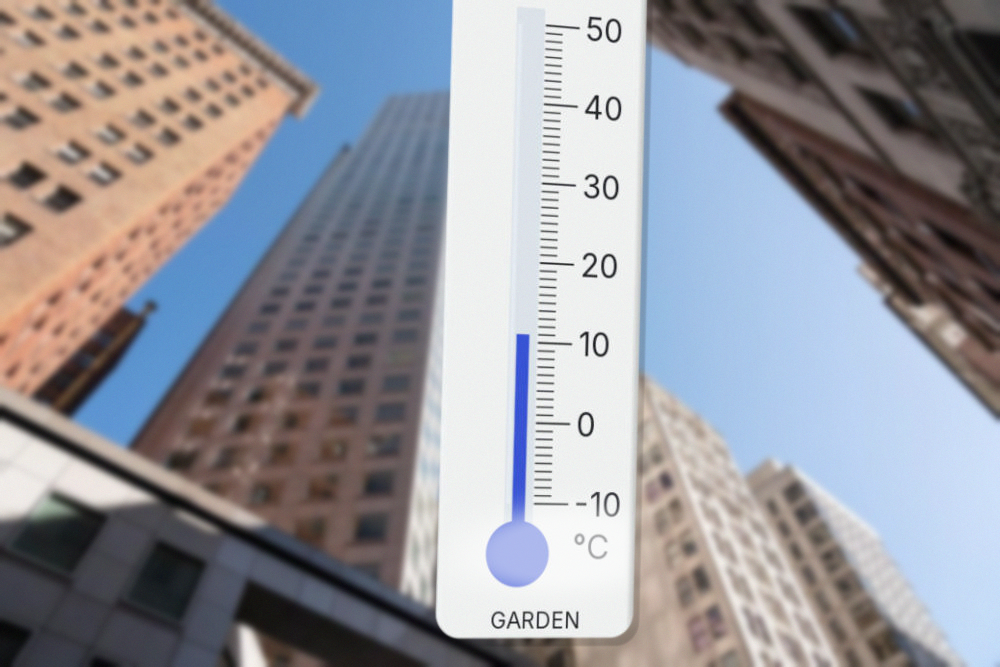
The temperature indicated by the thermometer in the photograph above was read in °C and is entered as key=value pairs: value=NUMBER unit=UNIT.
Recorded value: value=11 unit=°C
